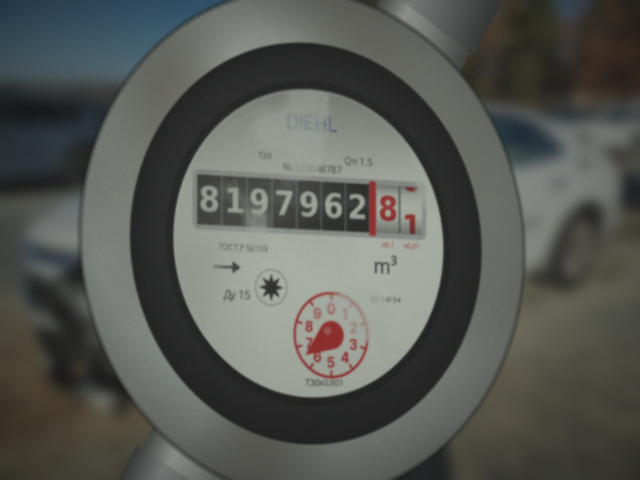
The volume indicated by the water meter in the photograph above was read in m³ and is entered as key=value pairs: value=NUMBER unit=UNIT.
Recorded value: value=8197962.806 unit=m³
